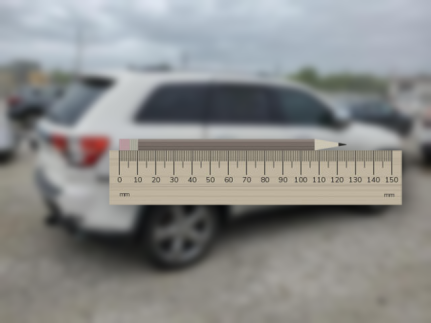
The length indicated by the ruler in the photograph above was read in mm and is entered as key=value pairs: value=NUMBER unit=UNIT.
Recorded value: value=125 unit=mm
